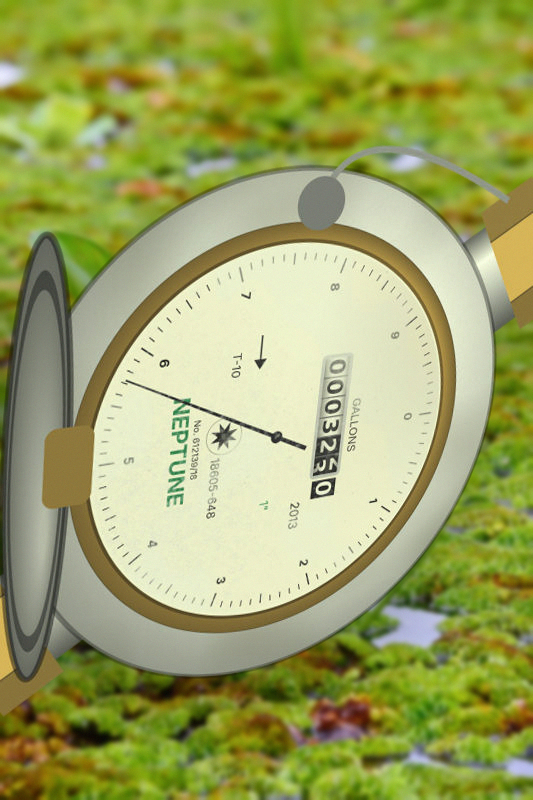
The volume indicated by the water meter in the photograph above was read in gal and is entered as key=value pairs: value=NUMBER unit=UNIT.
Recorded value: value=3225.7 unit=gal
